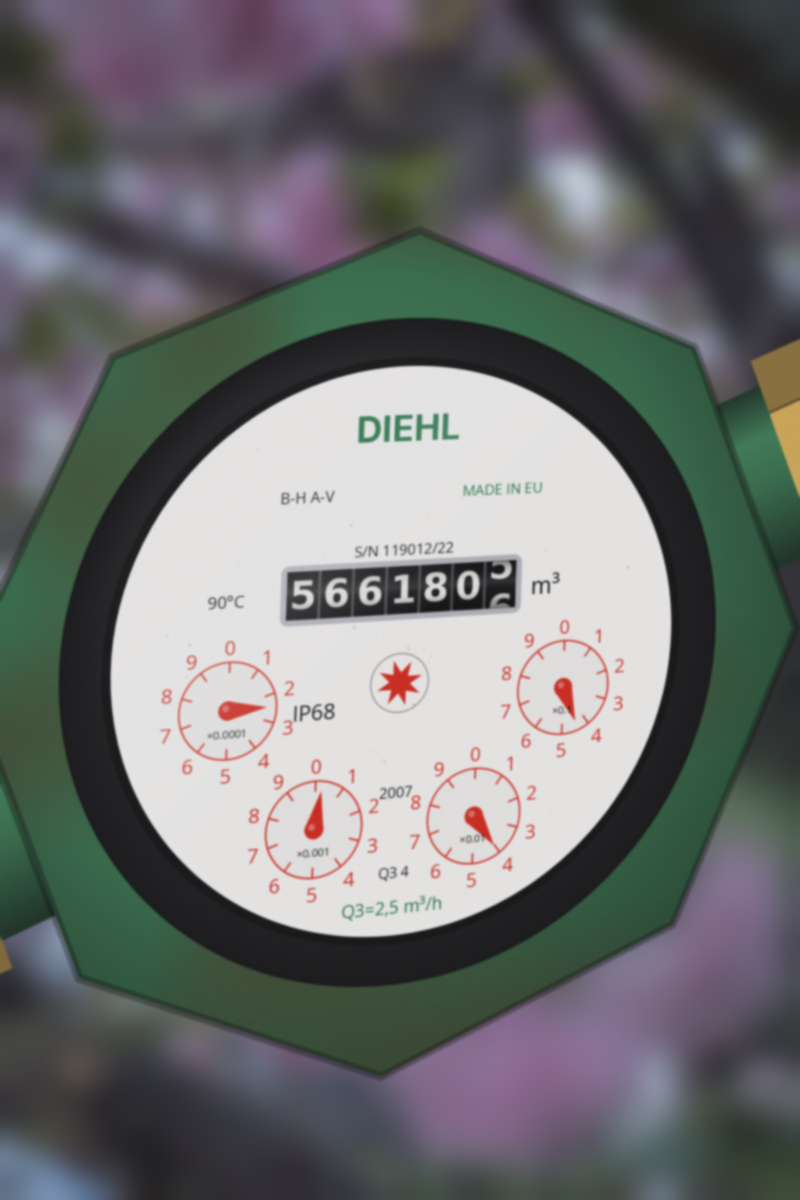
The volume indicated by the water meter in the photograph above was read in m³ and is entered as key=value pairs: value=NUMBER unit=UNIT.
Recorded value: value=5661805.4402 unit=m³
